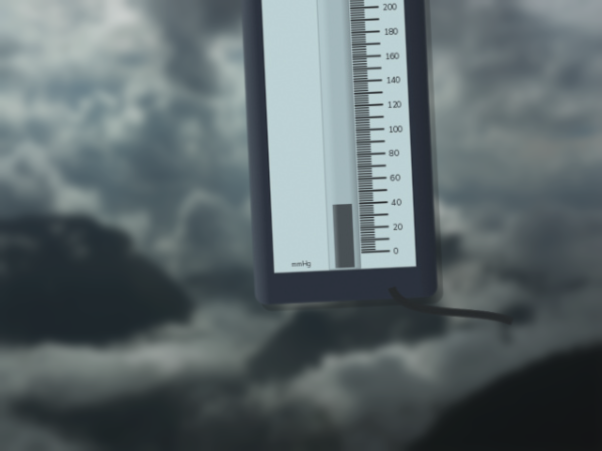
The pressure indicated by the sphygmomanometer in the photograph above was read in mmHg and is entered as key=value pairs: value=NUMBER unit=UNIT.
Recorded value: value=40 unit=mmHg
